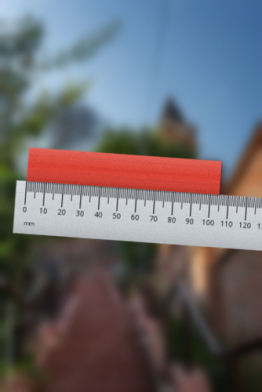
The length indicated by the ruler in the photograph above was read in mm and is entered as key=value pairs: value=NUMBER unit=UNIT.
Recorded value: value=105 unit=mm
